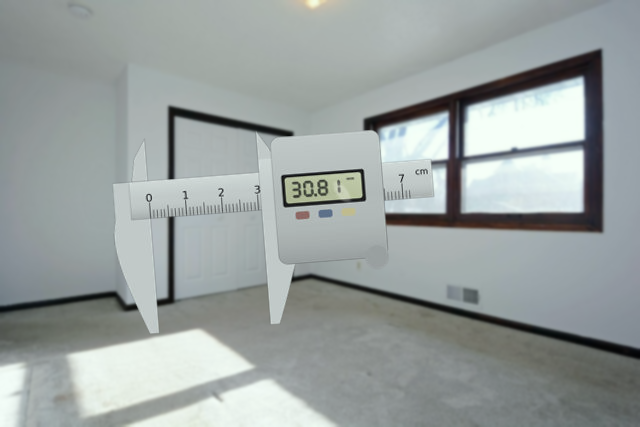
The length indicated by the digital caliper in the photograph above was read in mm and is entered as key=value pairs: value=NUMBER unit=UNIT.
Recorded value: value=30.81 unit=mm
